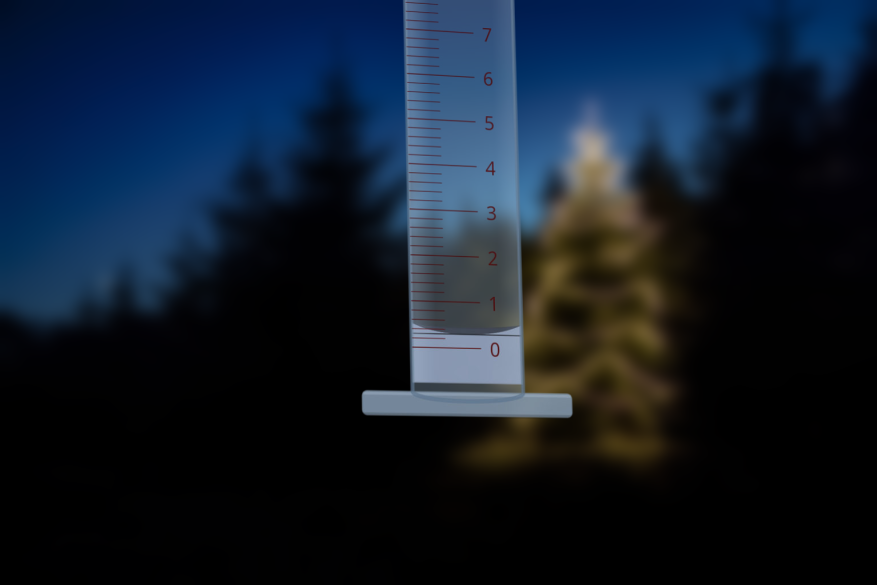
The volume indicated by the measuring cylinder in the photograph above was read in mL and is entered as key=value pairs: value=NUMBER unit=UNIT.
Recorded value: value=0.3 unit=mL
